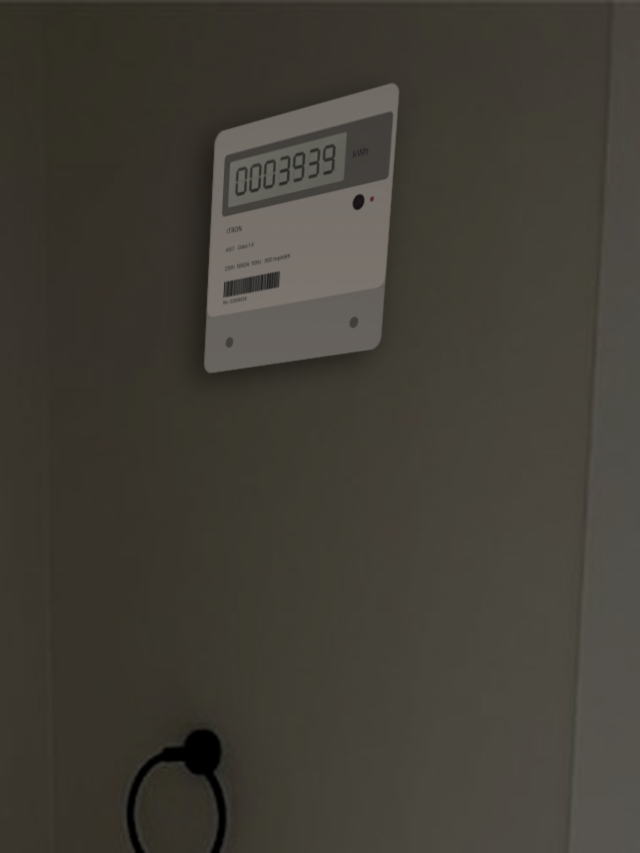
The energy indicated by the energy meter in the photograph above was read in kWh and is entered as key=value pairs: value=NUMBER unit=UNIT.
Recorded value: value=3939 unit=kWh
